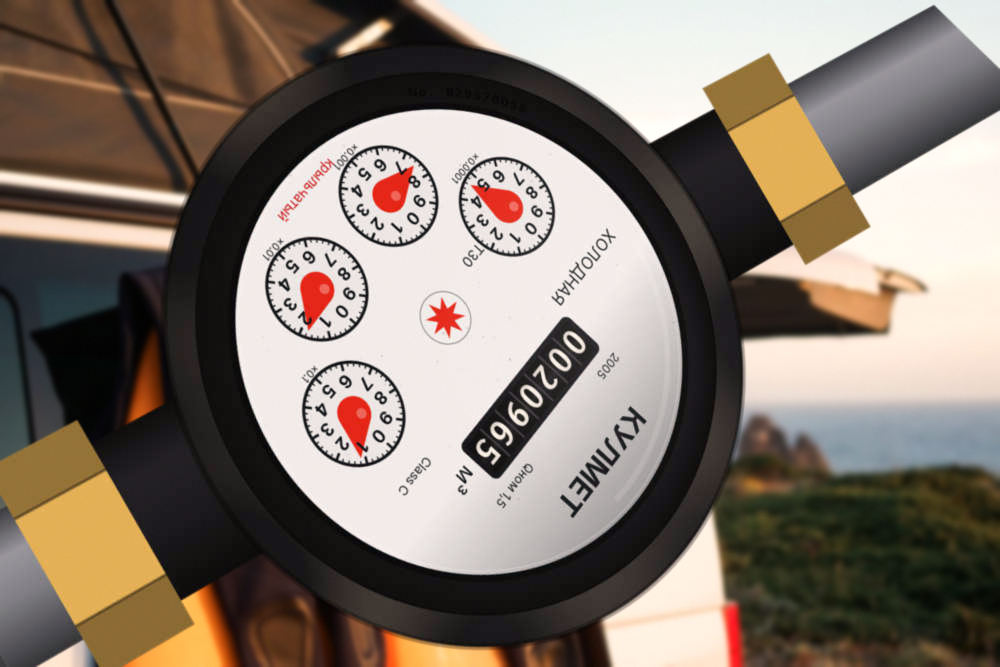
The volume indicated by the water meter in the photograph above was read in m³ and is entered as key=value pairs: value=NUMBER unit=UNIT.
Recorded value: value=20965.1174 unit=m³
